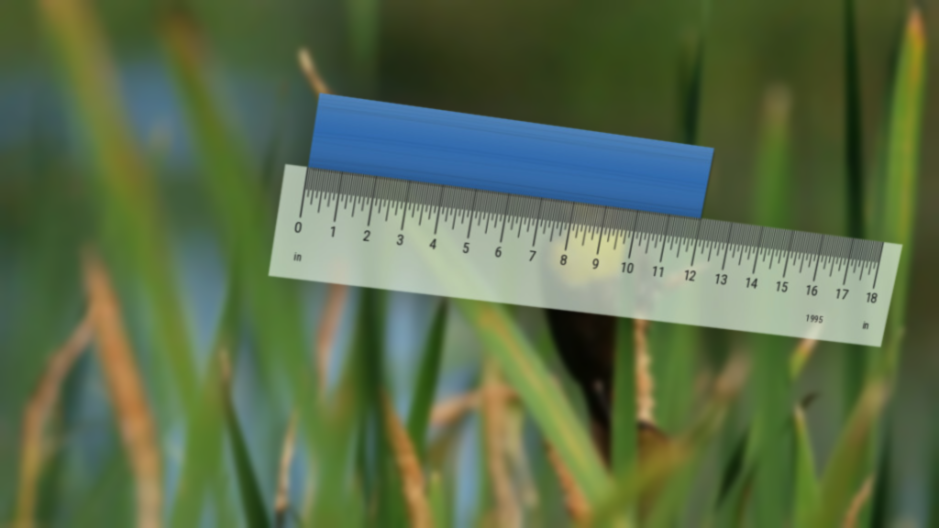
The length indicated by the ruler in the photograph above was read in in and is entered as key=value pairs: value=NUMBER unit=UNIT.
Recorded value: value=12 unit=in
